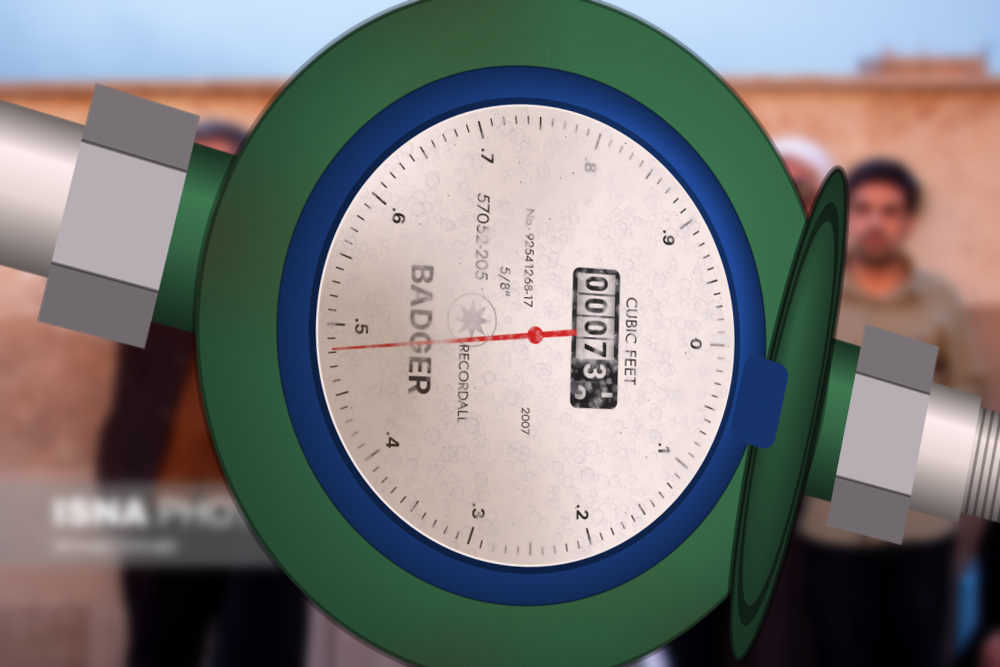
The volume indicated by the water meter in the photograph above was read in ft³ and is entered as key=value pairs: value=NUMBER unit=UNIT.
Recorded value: value=731.48 unit=ft³
